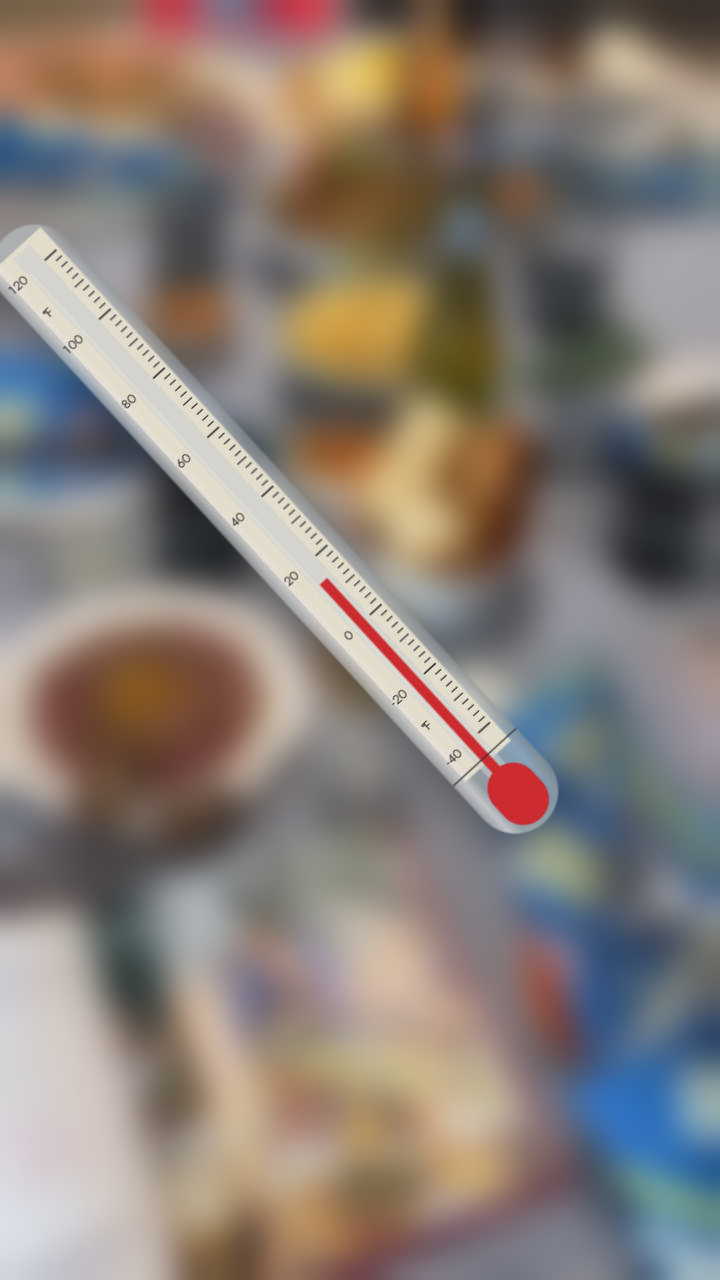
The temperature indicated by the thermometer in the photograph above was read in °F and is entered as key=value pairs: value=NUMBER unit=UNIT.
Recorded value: value=14 unit=°F
